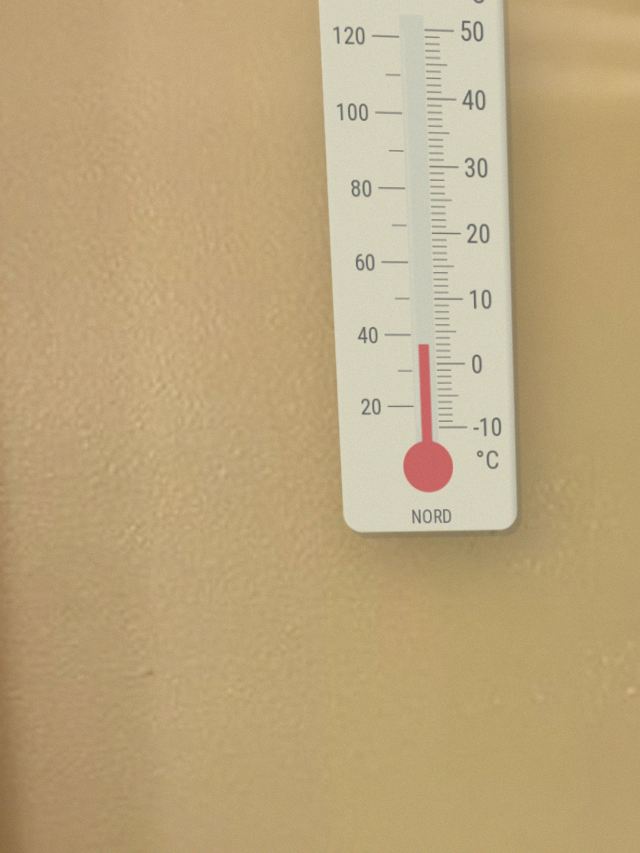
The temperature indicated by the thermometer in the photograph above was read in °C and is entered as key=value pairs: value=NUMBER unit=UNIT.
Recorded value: value=3 unit=°C
